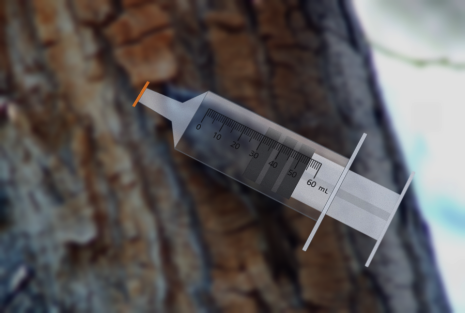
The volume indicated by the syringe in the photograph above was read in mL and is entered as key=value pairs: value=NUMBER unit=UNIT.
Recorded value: value=30 unit=mL
